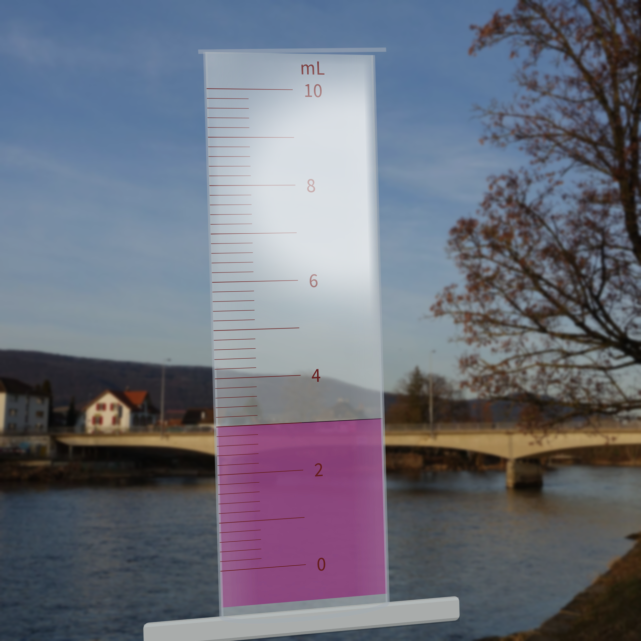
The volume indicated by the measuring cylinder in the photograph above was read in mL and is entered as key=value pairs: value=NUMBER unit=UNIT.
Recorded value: value=3 unit=mL
